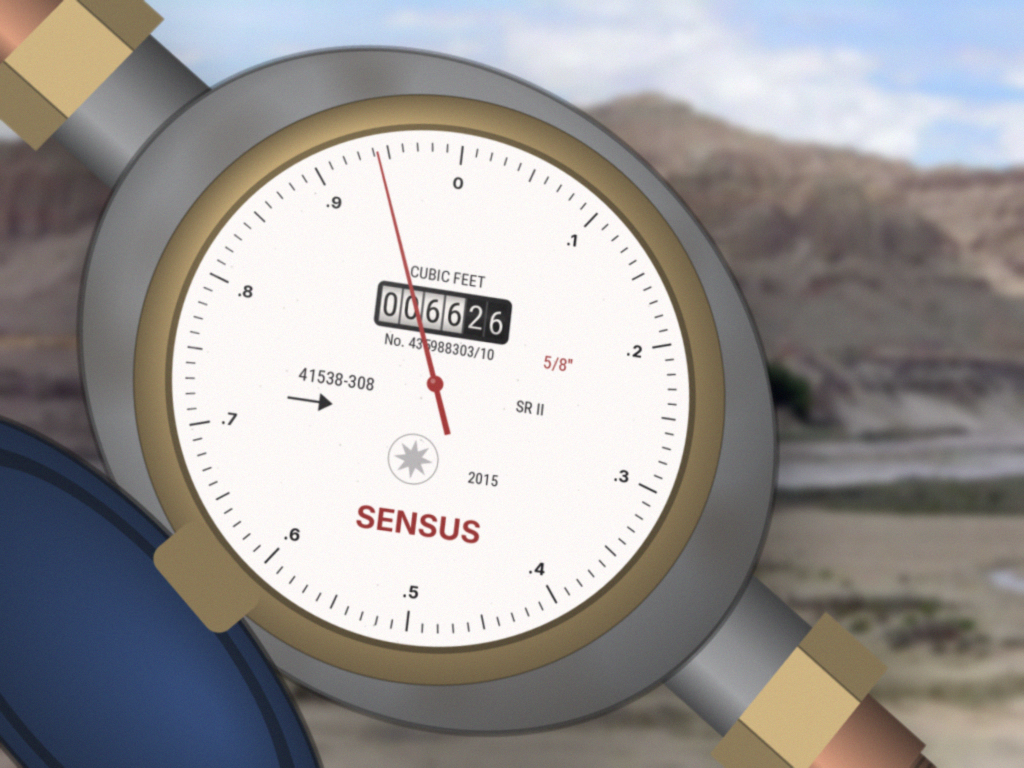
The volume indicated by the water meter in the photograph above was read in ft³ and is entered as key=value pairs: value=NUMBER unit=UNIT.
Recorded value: value=6625.94 unit=ft³
